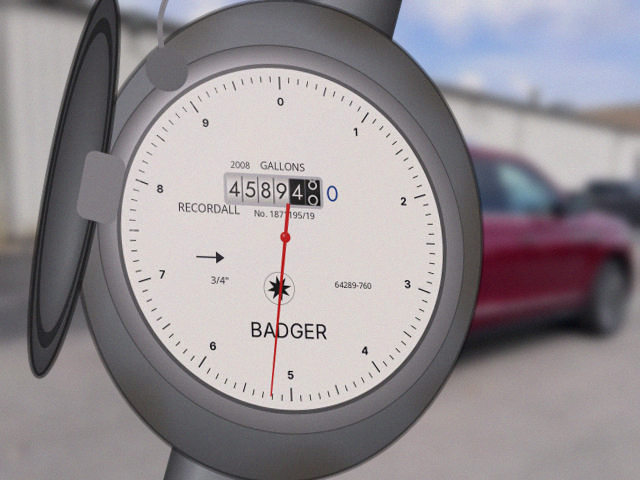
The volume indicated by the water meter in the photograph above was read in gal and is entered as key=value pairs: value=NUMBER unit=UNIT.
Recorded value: value=4589485.2 unit=gal
